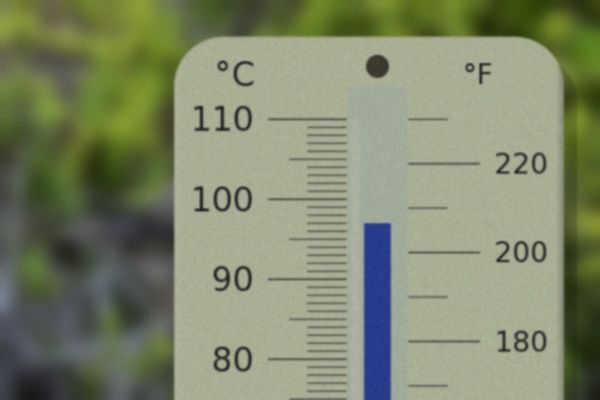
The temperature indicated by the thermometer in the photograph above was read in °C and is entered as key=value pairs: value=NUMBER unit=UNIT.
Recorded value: value=97 unit=°C
